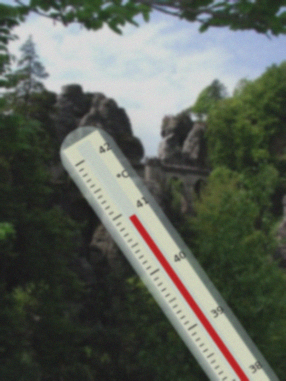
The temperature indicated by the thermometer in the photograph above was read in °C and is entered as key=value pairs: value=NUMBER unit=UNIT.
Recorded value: value=40.9 unit=°C
